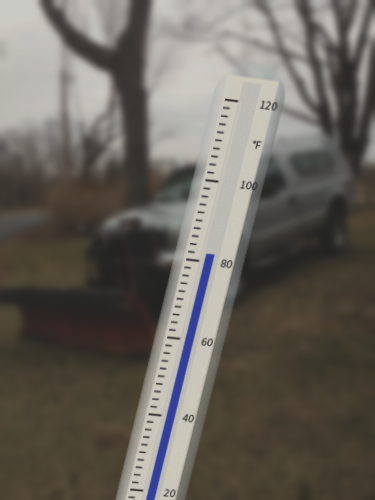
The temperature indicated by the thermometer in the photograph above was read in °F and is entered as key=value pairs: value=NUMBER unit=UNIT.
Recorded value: value=82 unit=°F
